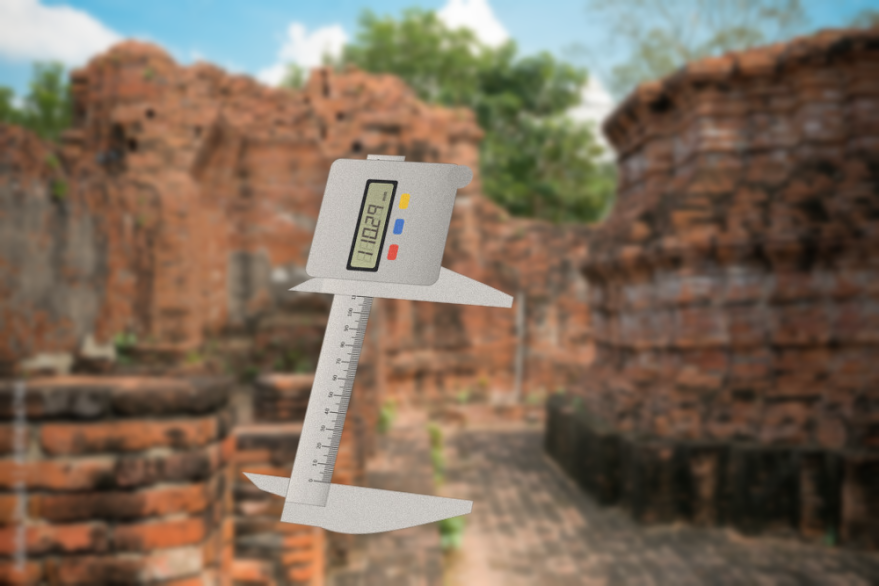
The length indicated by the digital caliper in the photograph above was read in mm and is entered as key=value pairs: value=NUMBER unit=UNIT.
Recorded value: value=110.29 unit=mm
